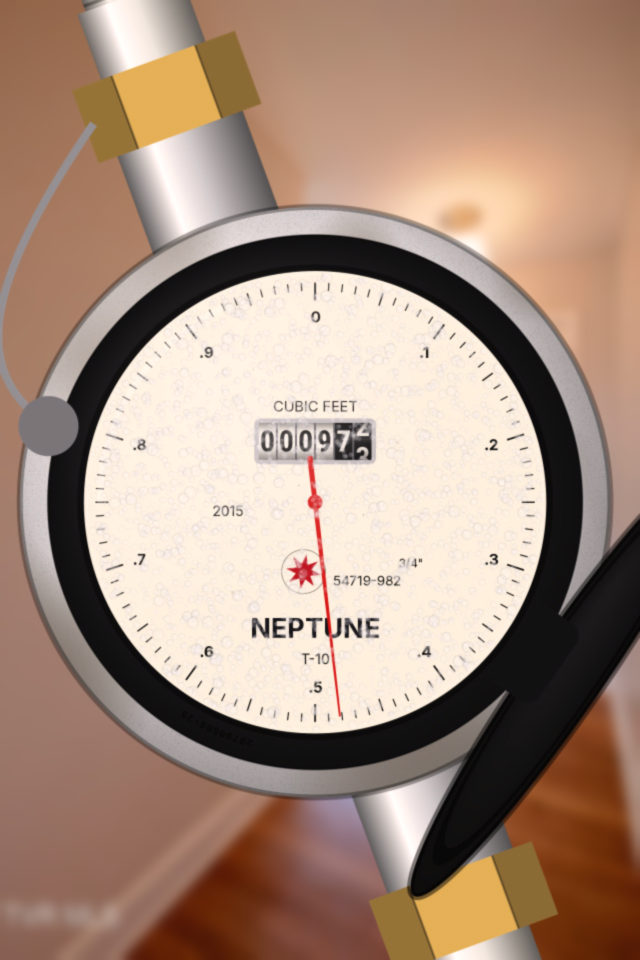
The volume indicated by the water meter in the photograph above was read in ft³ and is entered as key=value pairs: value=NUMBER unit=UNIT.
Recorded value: value=972.48 unit=ft³
